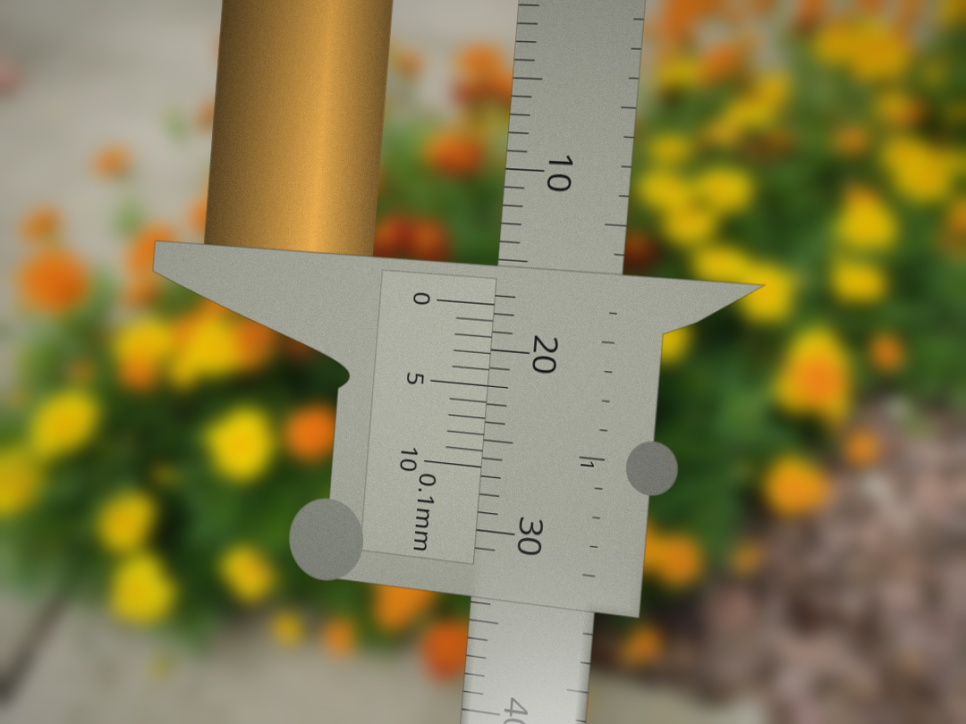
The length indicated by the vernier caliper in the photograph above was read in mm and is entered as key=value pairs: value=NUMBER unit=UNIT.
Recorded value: value=17.5 unit=mm
